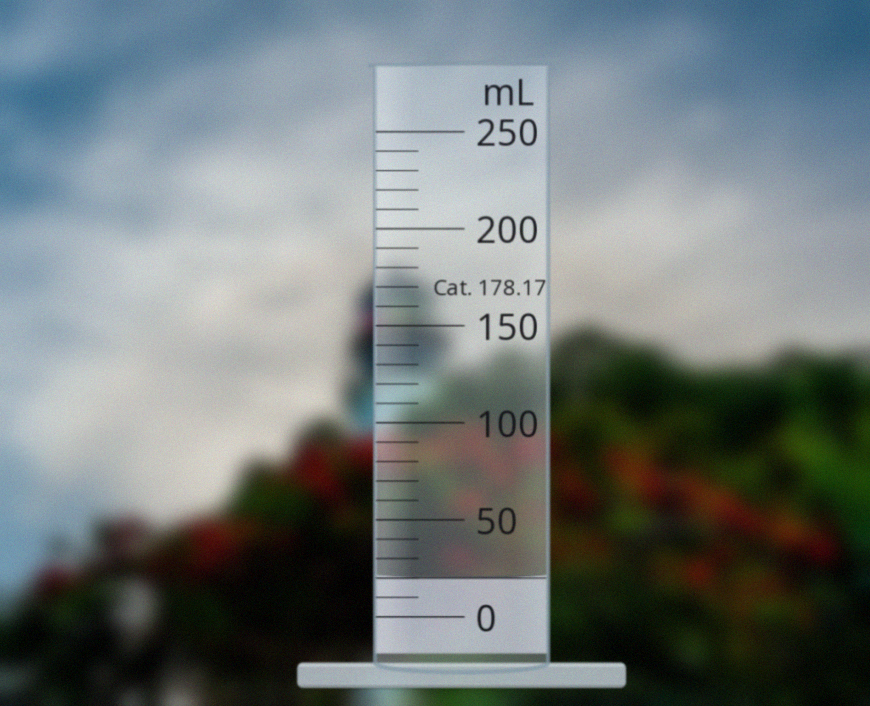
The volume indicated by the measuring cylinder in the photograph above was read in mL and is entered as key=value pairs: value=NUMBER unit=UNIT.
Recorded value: value=20 unit=mL
